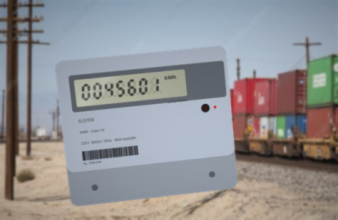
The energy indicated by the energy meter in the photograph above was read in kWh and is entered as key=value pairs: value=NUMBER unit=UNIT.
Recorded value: value=45601 unit=kWh
